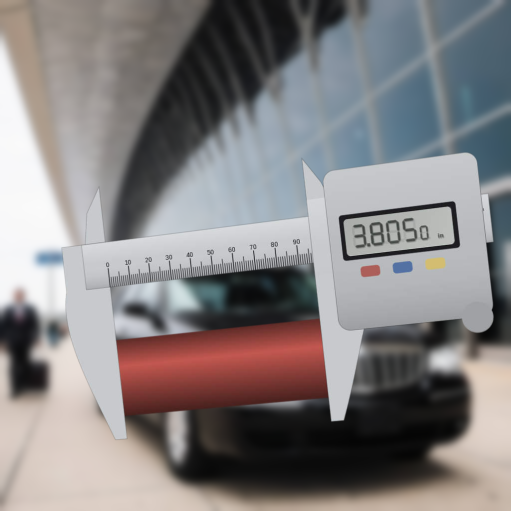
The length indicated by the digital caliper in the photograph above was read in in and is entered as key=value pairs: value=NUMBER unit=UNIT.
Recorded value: value=3.8050 unit=in
